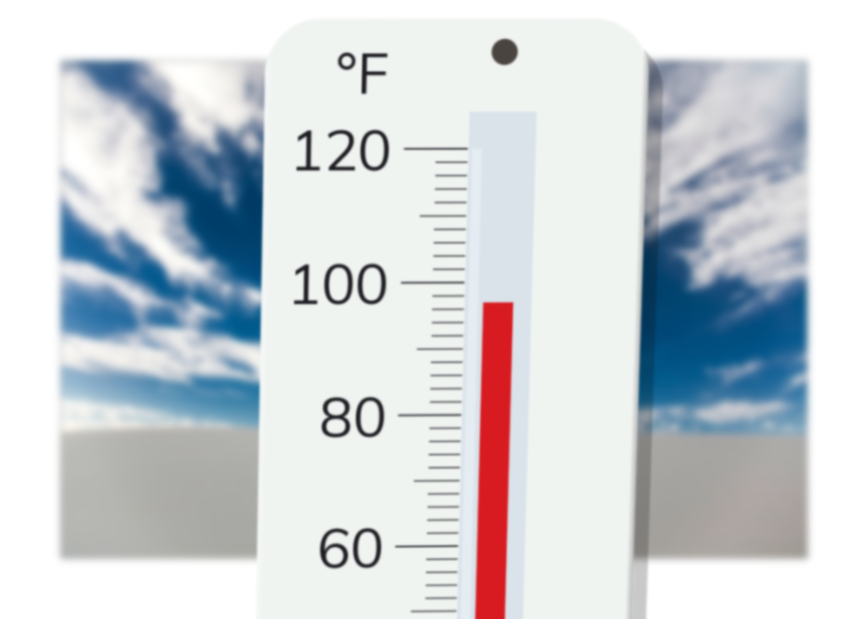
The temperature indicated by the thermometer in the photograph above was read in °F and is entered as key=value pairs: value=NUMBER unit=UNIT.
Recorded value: value=97 unit=°F
